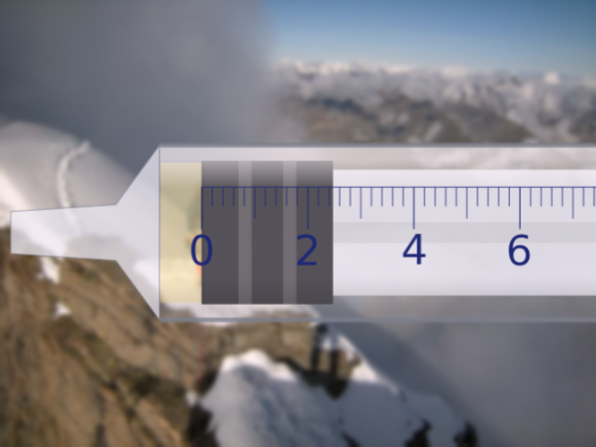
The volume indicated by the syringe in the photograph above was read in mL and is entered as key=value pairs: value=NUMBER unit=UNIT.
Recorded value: value=0 unit=mL
